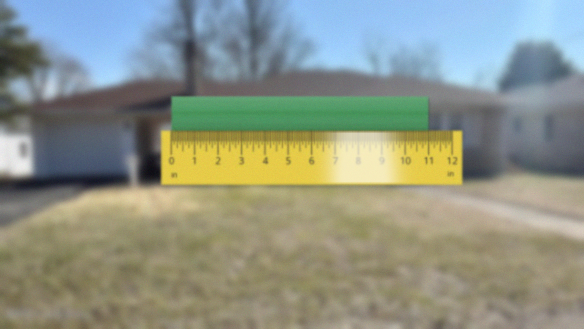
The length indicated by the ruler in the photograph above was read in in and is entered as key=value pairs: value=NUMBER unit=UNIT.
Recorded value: value=11 unit=in
